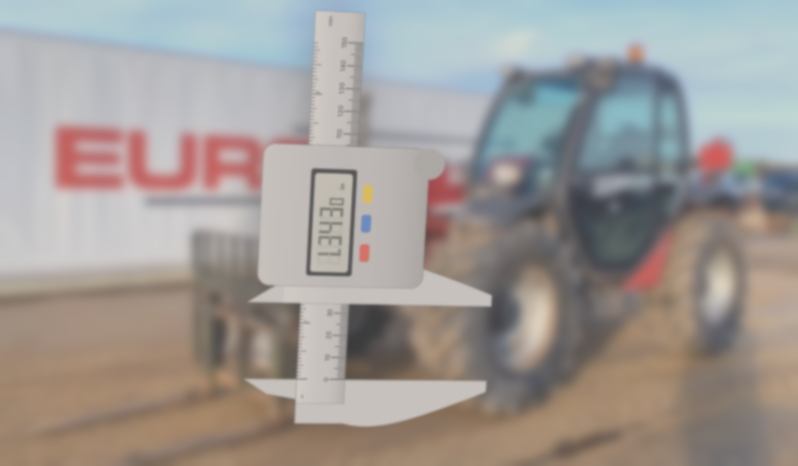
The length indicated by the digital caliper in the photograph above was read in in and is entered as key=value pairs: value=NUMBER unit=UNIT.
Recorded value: value=1.3430 unit=in
